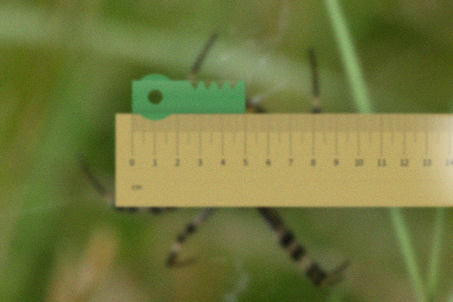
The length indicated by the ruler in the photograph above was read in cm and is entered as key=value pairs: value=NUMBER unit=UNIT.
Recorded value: value=5 unit=cm
